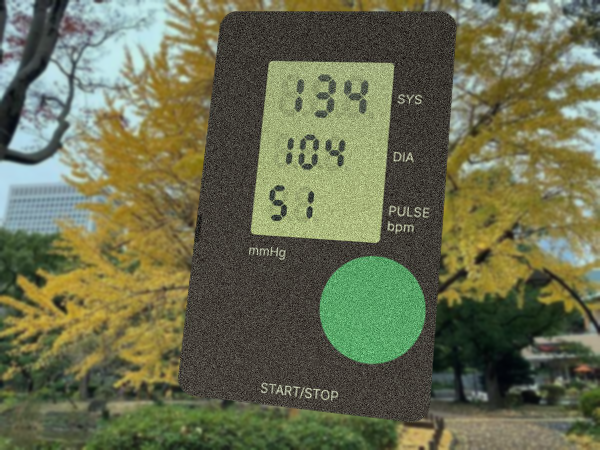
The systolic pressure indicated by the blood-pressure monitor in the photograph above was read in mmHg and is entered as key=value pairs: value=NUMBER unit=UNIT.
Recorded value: value=134 unit=mmHg
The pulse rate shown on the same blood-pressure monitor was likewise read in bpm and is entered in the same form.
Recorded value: value=51 unit=bpm
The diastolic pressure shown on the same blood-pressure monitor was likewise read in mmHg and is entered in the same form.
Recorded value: value=104 unit=mmHg
